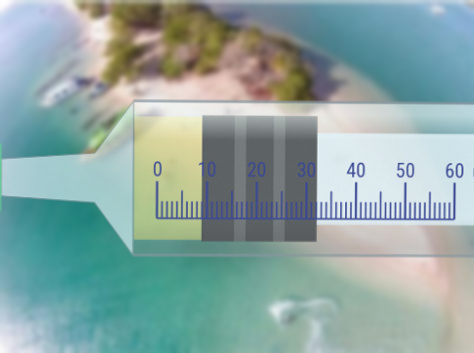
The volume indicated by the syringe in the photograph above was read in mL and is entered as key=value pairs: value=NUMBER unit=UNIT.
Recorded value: value=9 unit=mL
